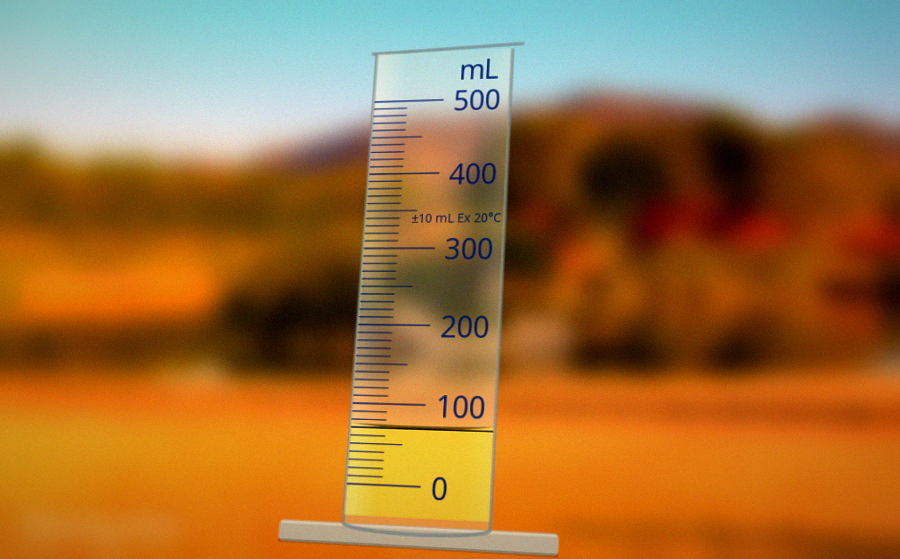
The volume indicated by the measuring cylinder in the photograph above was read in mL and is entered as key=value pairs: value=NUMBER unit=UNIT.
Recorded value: value=70 unit=mL
